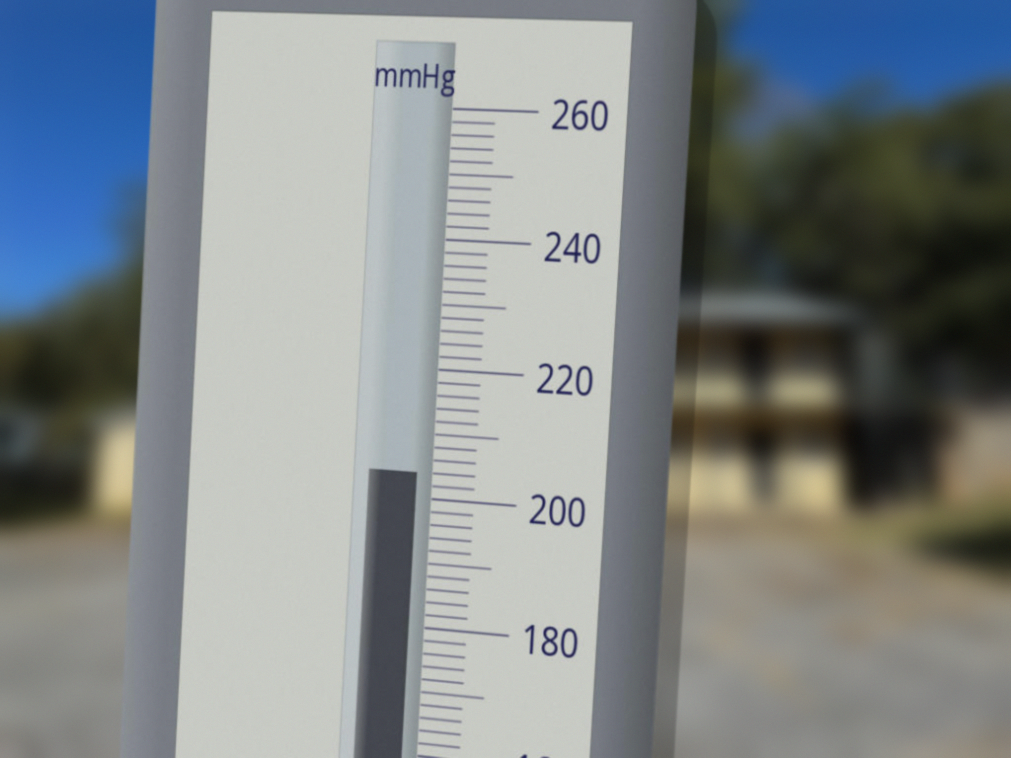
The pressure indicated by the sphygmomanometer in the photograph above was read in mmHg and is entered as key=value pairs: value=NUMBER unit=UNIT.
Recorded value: value=204 unit=mmHg
